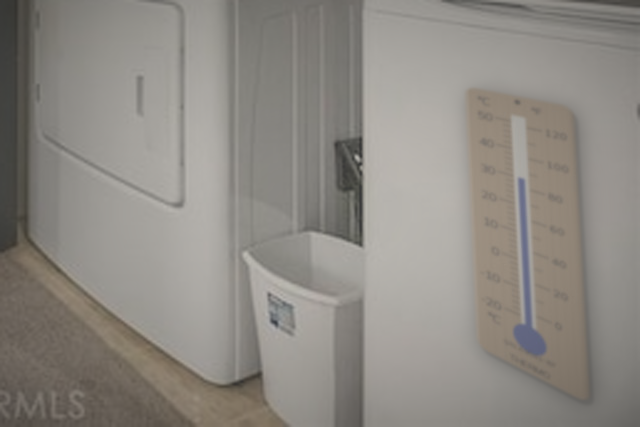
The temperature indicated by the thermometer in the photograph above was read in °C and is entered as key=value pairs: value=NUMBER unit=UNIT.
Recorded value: value=30 unit=°C
